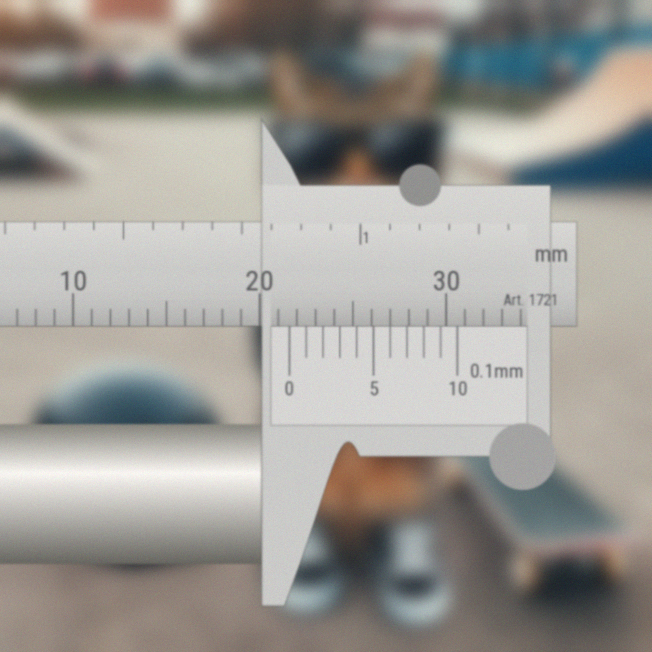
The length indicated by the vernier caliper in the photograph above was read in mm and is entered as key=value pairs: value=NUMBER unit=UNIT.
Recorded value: value=21.6 unit=mm
